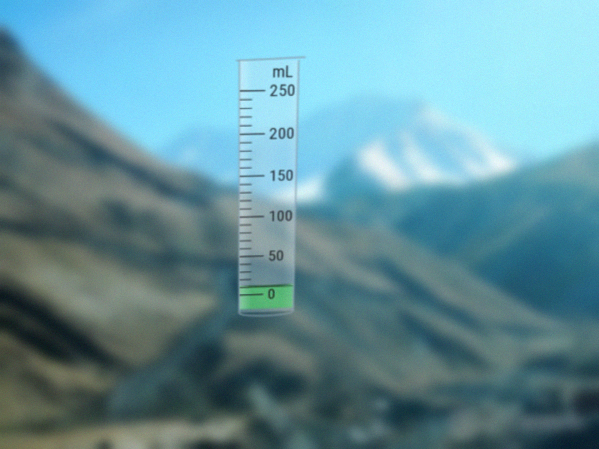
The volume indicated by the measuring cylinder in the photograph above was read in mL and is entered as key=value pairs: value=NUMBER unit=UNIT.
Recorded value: value=10 unit=mL
